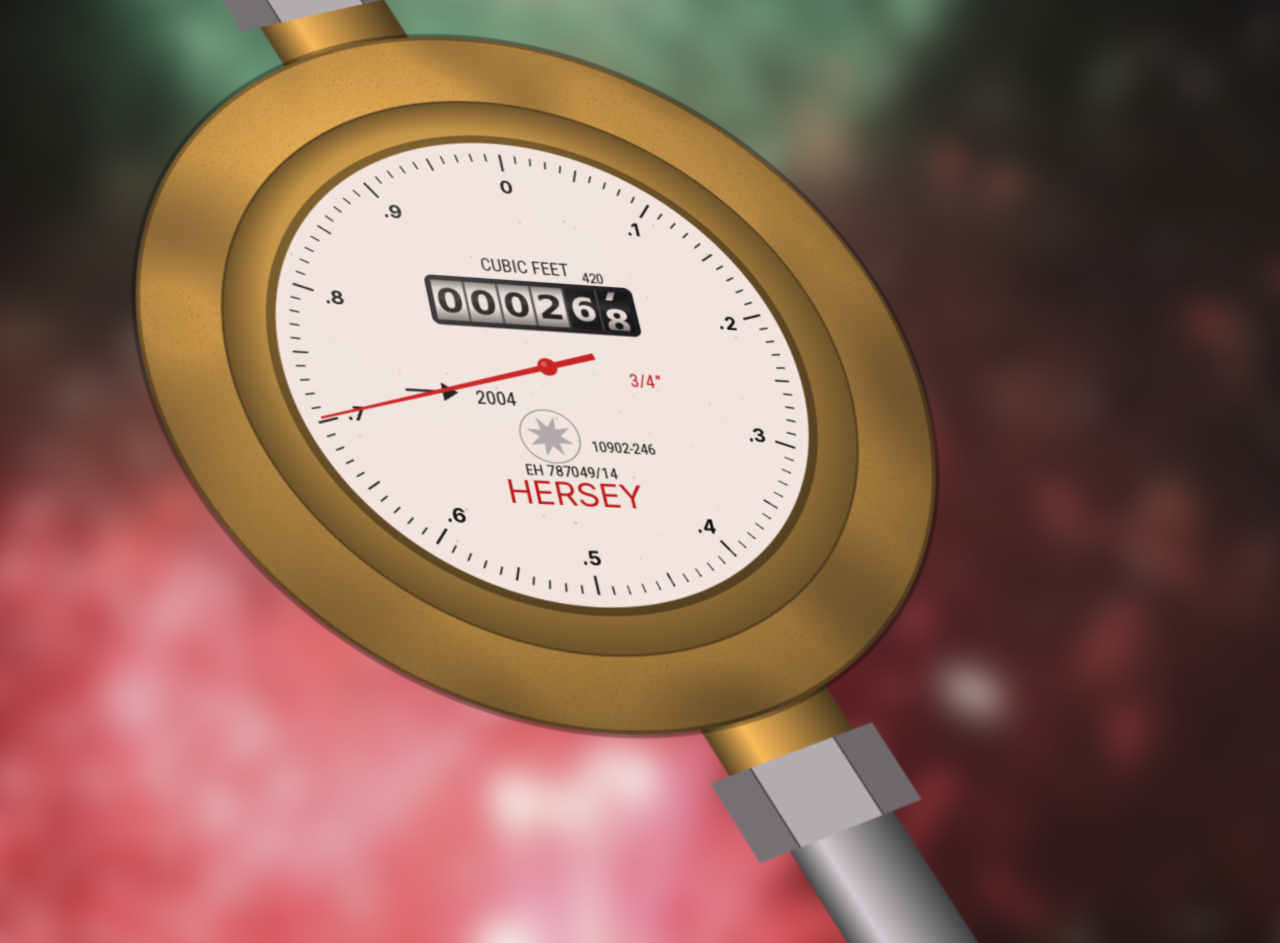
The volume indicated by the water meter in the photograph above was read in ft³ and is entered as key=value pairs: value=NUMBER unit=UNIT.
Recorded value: value=267.70 unit=ft³
